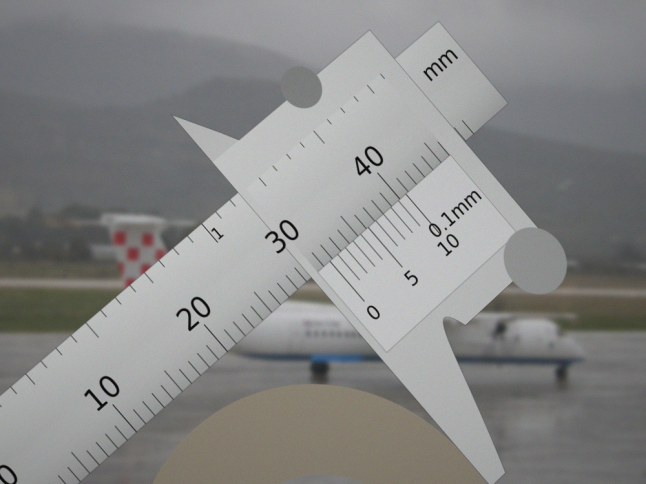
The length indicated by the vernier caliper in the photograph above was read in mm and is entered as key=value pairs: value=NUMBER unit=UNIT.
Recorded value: value=31.7 unit=mm
